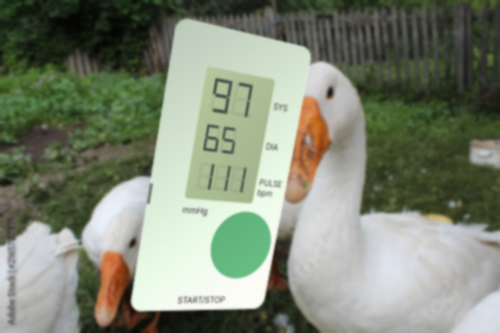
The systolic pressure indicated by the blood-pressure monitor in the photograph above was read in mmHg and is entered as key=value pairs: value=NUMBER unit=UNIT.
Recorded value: value=97 unit=mmHg
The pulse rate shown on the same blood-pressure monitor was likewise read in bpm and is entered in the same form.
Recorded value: value=111 unit=bpm
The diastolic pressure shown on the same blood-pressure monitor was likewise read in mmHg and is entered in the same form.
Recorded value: value=65 unit=mmHg
